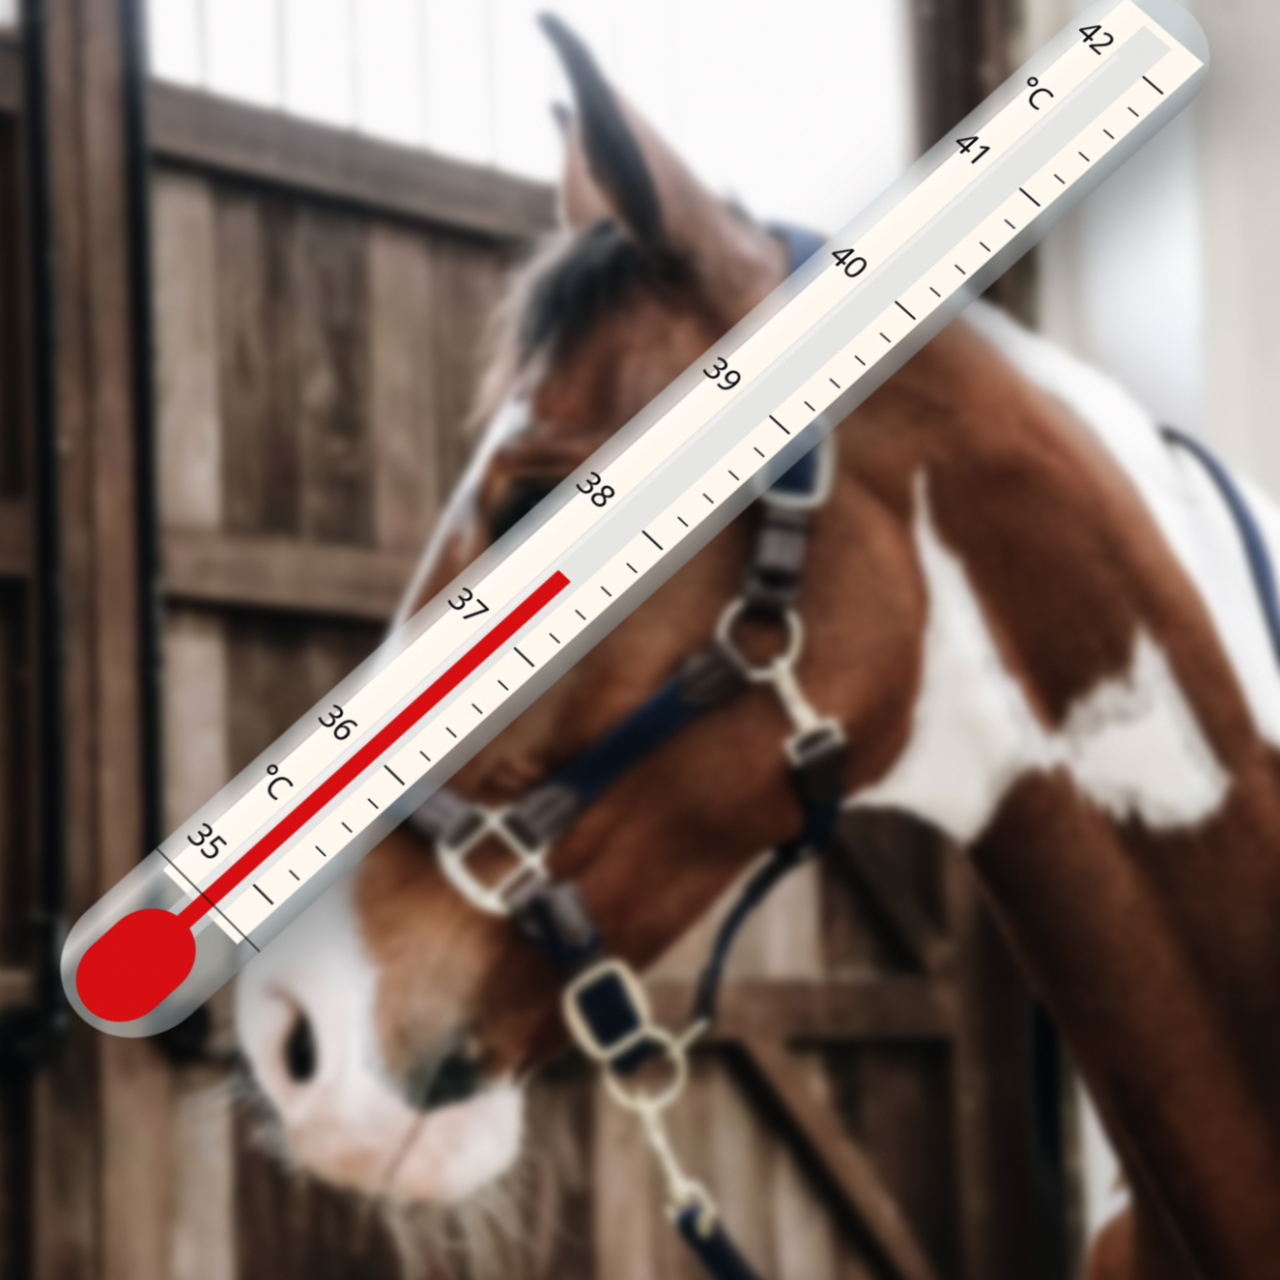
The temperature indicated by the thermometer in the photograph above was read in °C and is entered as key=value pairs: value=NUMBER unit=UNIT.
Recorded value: value=37.5 unit=°C
